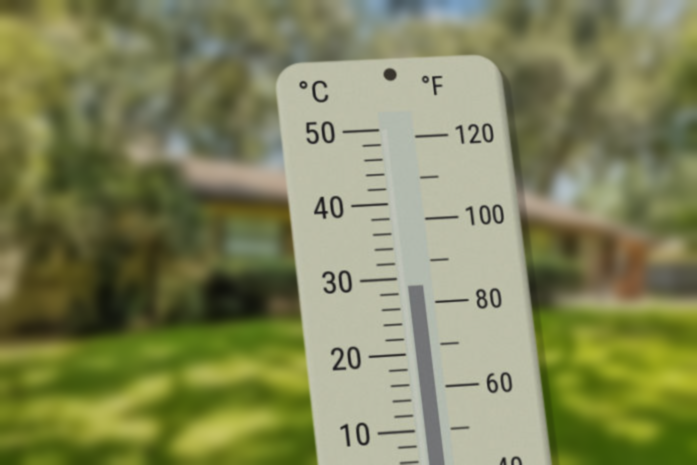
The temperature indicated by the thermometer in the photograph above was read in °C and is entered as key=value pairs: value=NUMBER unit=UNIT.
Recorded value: value=29 unit=°C
